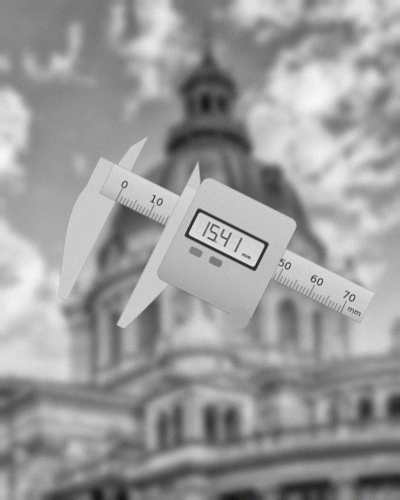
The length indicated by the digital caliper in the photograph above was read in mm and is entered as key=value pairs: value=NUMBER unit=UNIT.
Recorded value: value=15.41 unit=mm
